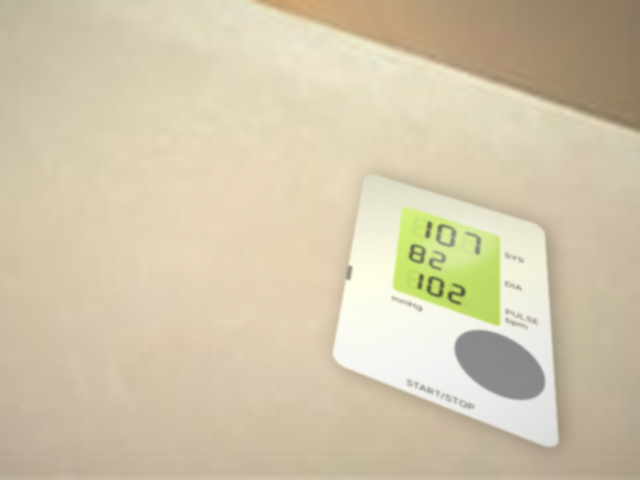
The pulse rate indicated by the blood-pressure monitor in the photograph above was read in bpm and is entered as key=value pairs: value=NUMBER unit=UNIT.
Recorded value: value=102 unit=bpm
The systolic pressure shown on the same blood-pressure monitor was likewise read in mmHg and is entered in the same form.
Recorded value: value=107 unit=mmHg
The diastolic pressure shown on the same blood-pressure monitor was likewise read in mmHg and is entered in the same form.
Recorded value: value=82 unit=mmHg
